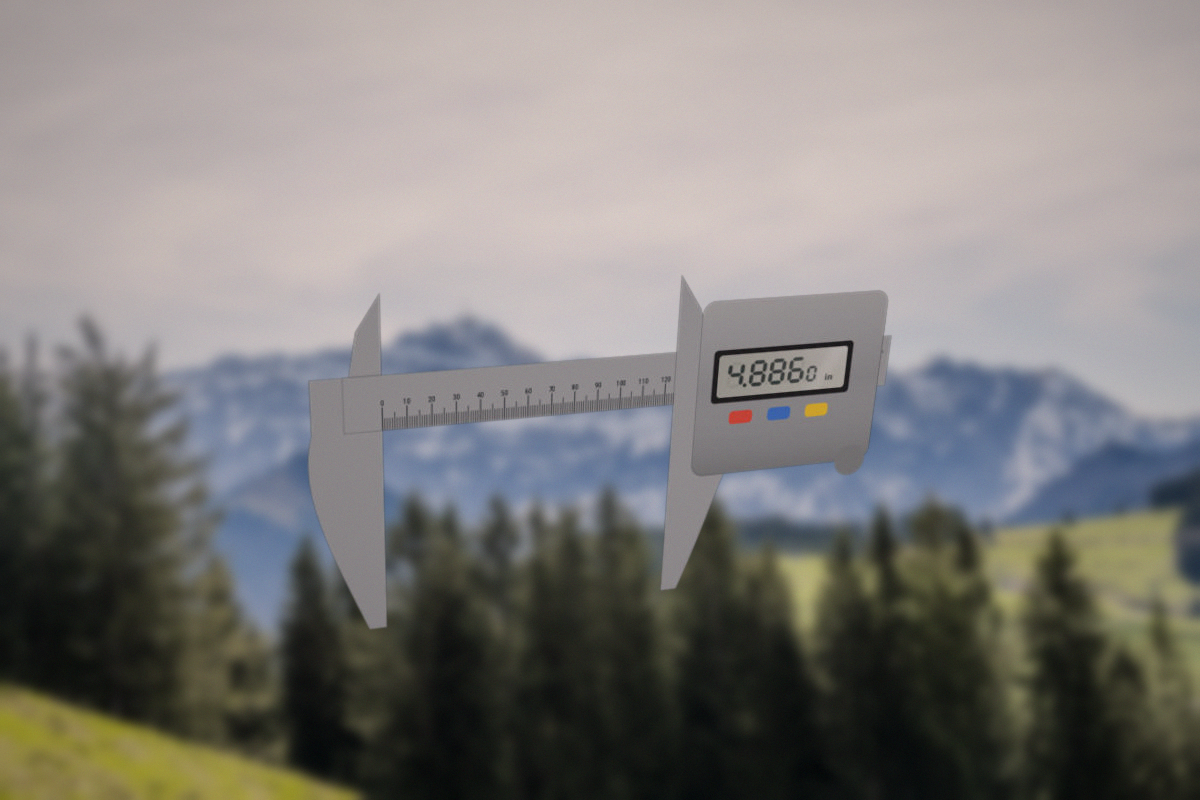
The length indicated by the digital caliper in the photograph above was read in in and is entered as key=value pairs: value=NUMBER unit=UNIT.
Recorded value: value=4.8860 unit=in
